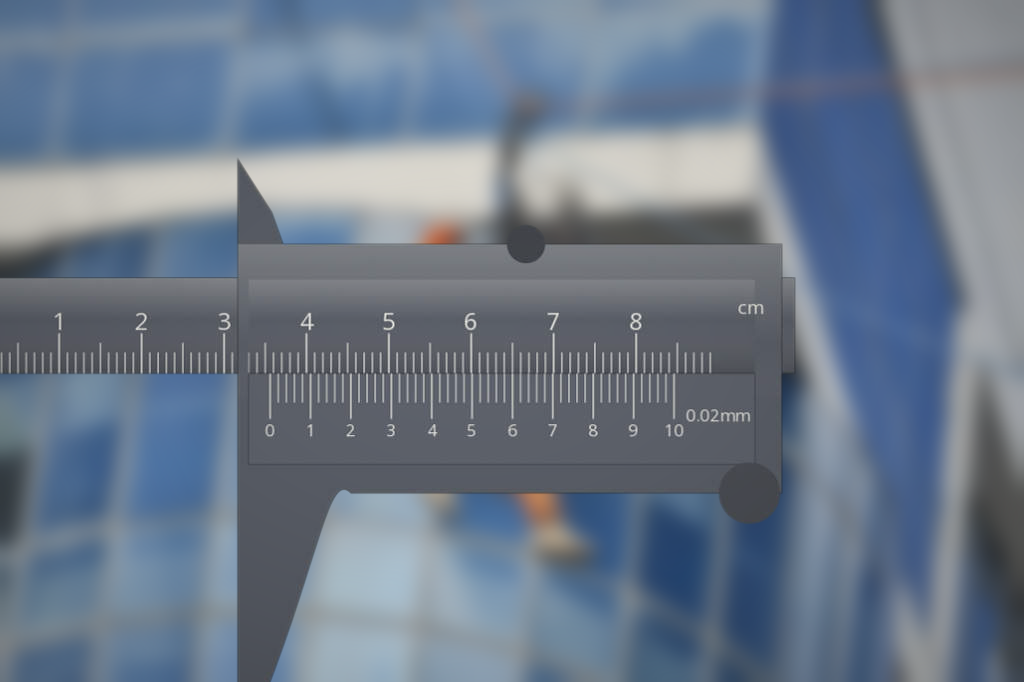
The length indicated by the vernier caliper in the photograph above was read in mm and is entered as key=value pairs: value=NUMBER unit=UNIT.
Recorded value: value=35.6 unit=mm
